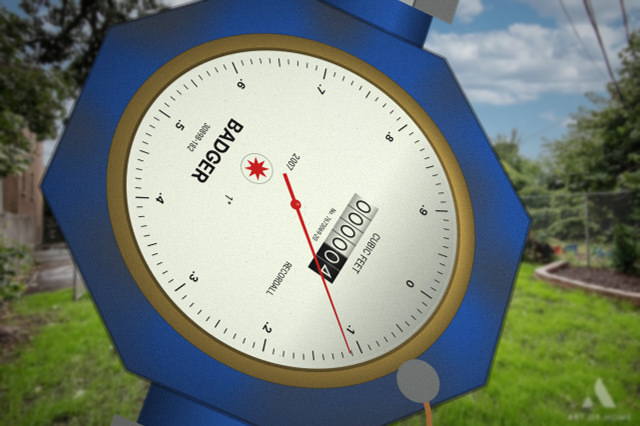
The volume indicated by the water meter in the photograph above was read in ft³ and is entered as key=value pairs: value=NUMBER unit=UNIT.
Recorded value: value=4.11 unit=ft³
